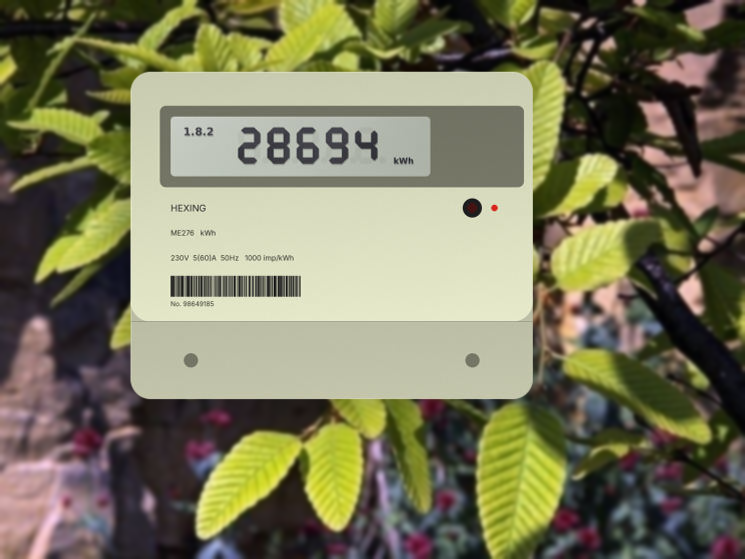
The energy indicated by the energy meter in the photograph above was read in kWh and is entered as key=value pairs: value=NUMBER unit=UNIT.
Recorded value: value=28694 unit=kWh
